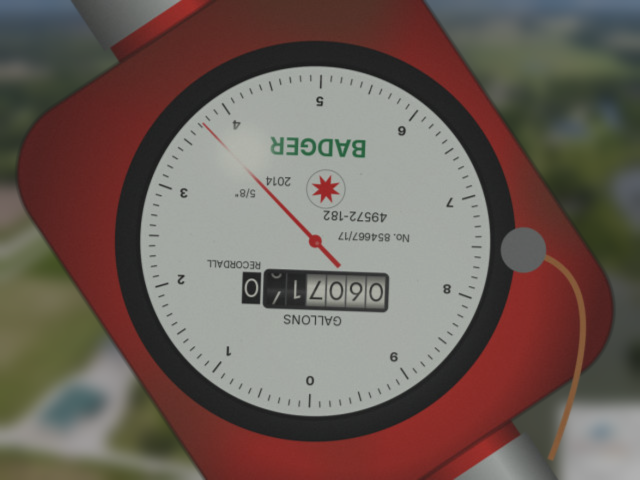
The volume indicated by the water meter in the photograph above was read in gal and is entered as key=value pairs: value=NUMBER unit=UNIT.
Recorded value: value=607173.7 unit=gal
